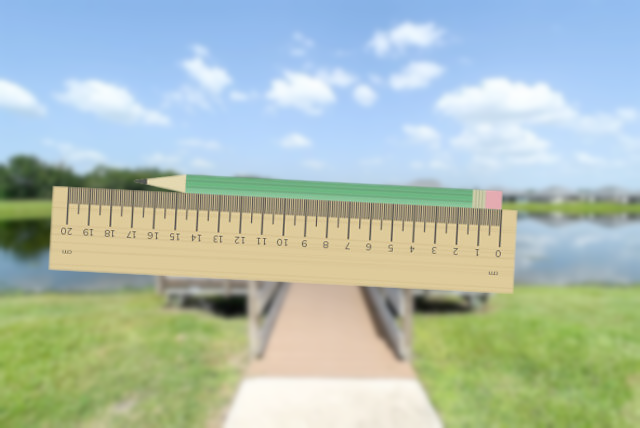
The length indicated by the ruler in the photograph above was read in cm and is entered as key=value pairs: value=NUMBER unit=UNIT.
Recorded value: value=17 unit=cm
